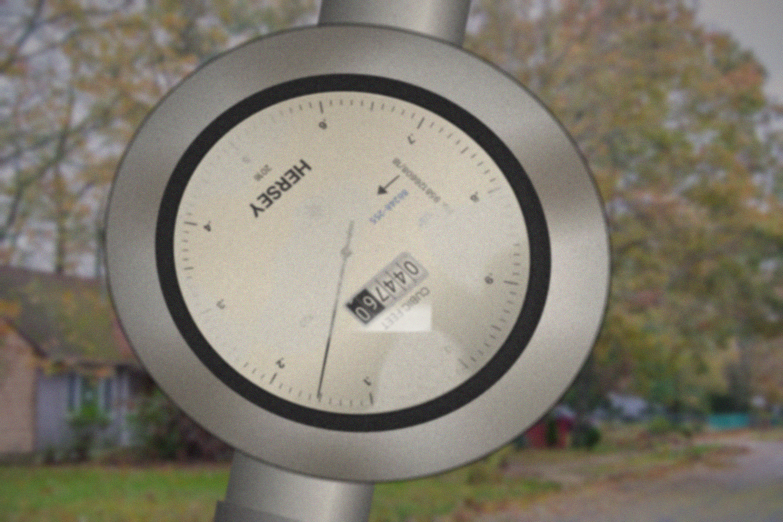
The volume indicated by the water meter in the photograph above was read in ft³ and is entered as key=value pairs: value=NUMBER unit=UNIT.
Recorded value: value=44760.15 unit=ft³
